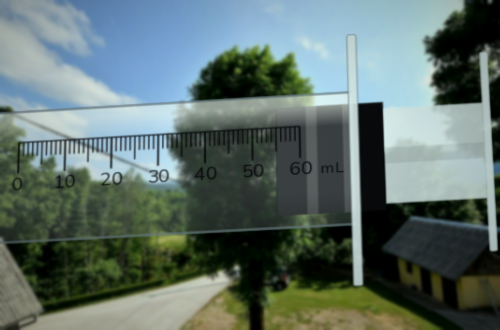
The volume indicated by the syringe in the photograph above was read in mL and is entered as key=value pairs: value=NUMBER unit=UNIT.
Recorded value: value=55 unit=mL
